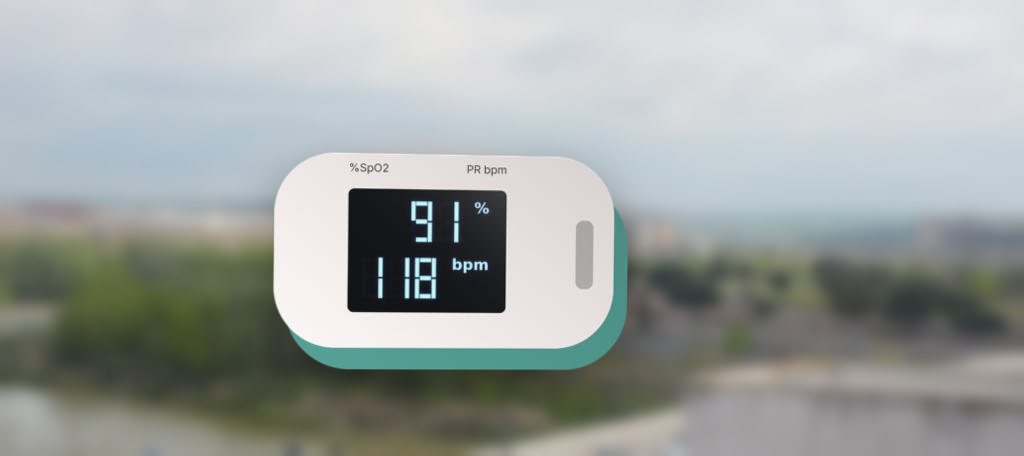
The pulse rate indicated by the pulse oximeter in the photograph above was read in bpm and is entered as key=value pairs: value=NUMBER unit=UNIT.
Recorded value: value=118 unit=bpm
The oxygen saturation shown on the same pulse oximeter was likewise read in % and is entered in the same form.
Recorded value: value=91 unit=%
